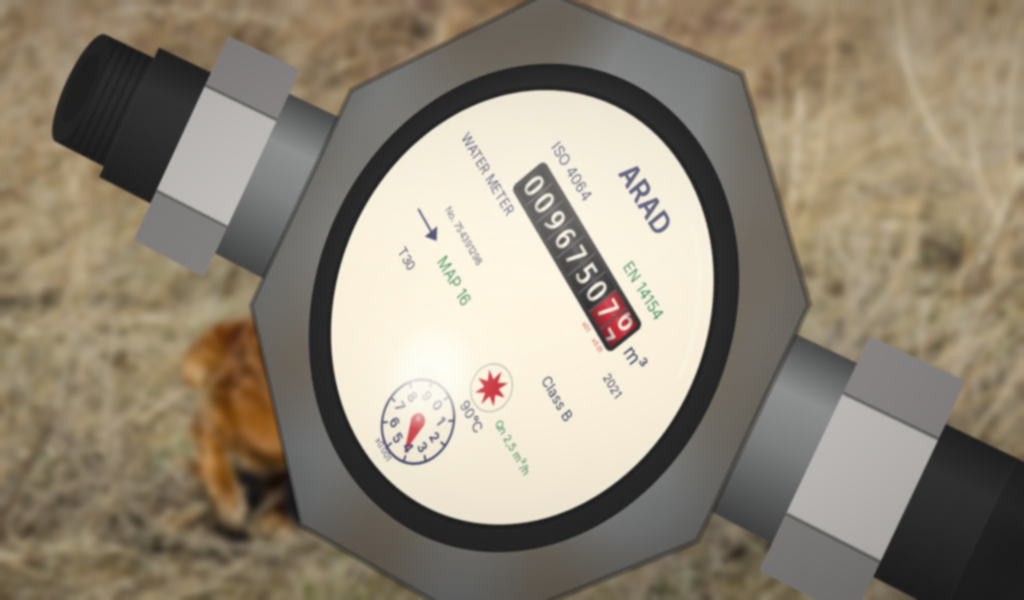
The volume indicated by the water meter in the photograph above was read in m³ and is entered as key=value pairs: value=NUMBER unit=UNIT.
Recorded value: value=96750.764 unit=m³
